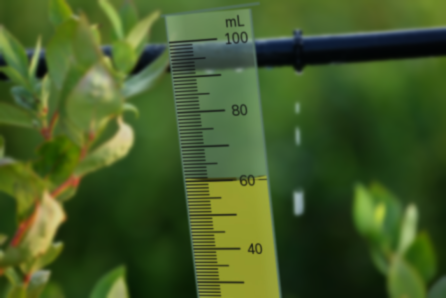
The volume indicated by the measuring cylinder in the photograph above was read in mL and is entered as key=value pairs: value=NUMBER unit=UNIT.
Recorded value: value=60 unit=mL
